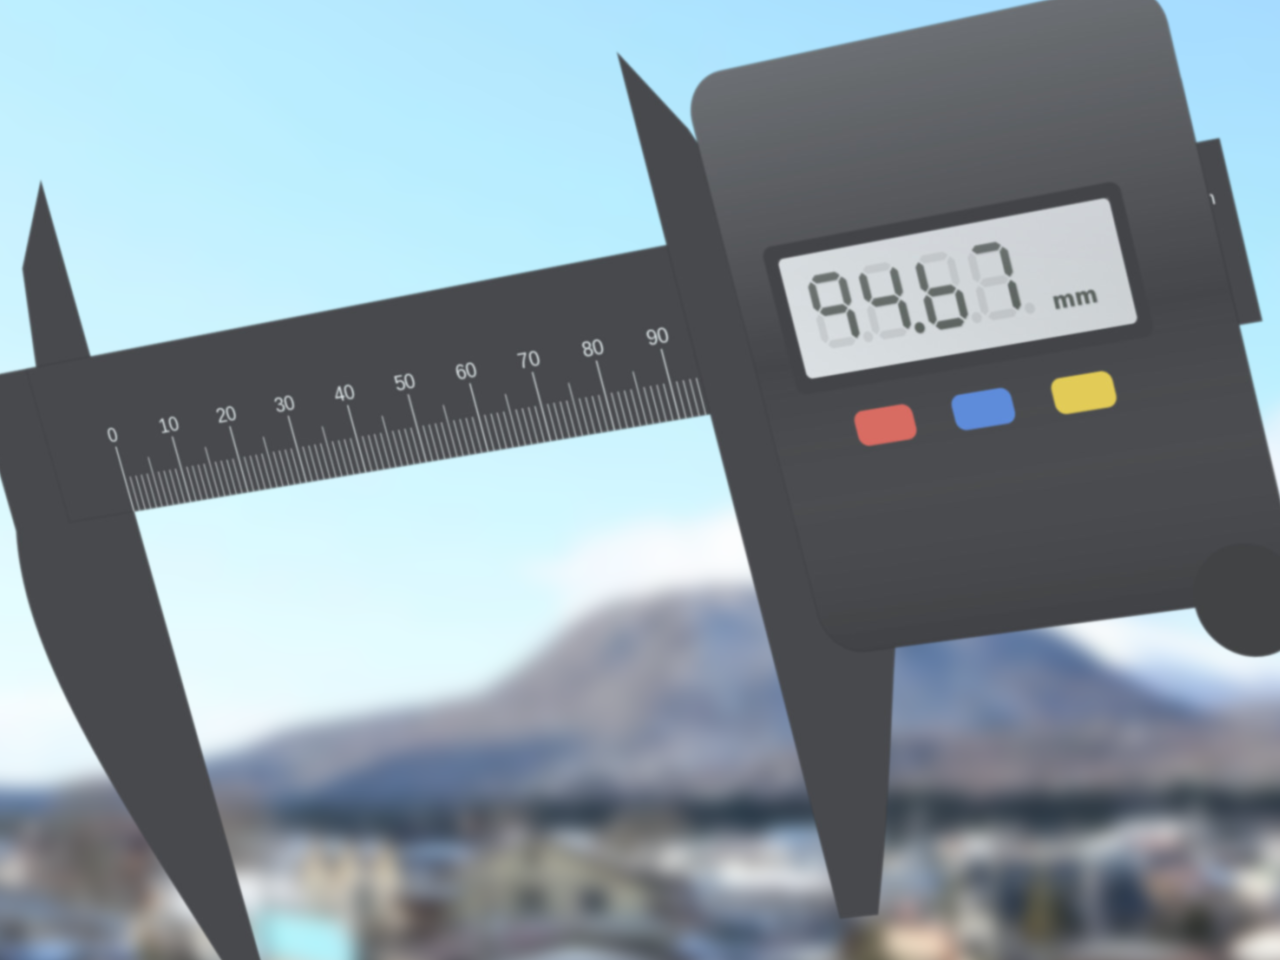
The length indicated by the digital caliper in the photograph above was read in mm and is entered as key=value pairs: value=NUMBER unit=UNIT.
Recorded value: value=94.67 unit=mm
